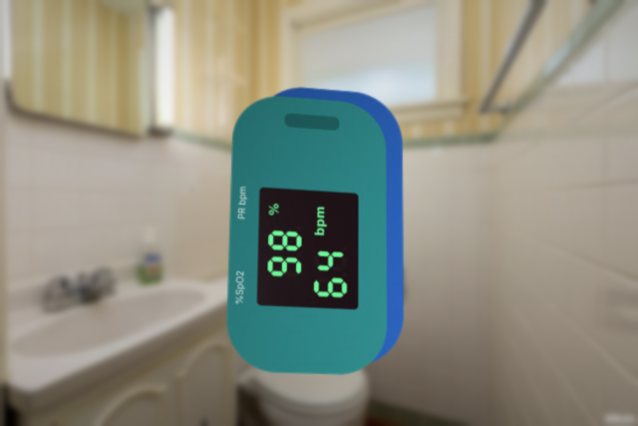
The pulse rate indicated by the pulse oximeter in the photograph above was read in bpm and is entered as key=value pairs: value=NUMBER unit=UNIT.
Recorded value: value=64 unit=bpm
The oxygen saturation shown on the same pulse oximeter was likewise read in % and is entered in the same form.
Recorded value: value=98 unit=%
